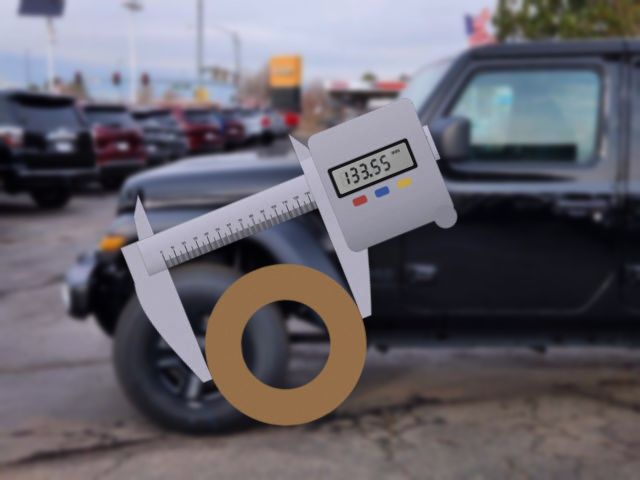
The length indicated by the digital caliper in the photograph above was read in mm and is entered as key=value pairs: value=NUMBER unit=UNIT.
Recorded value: value=133.55 unit=mm
